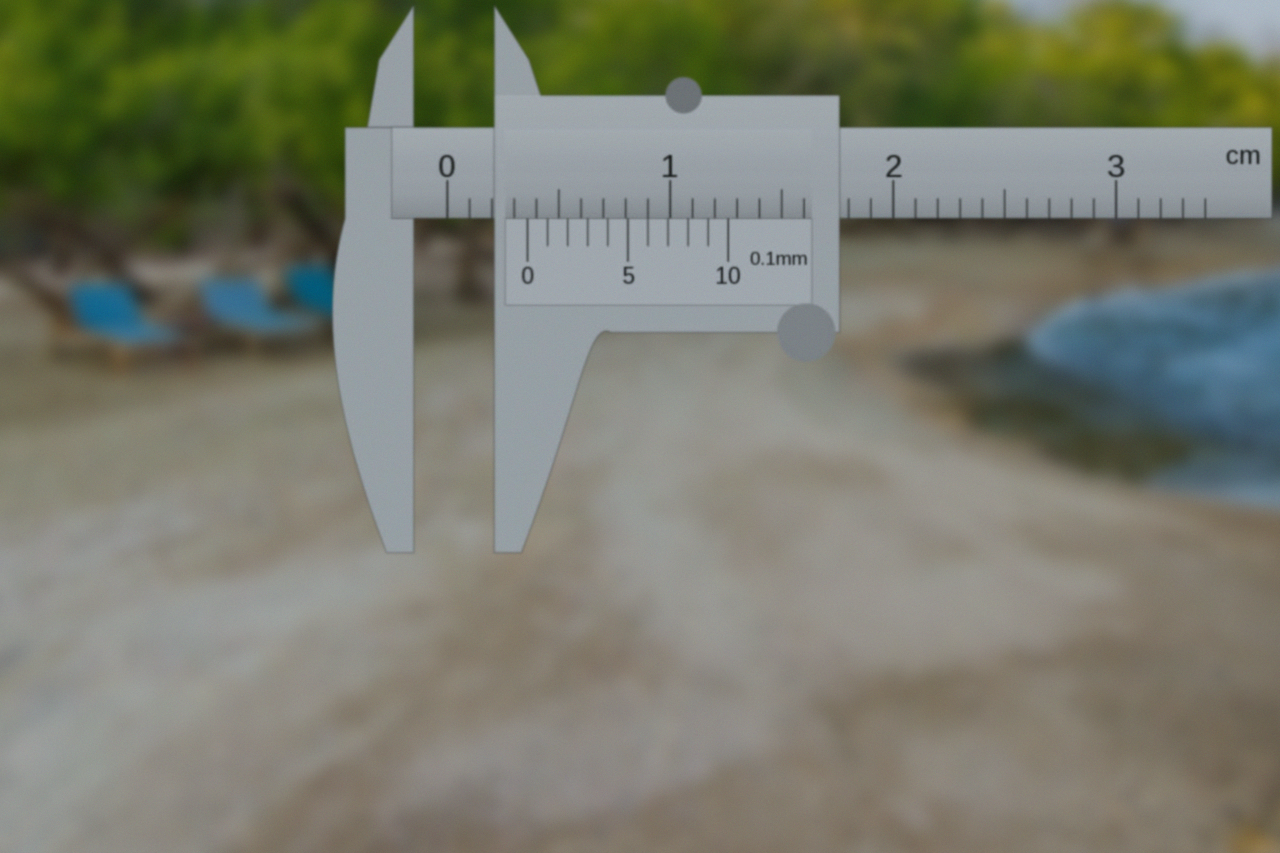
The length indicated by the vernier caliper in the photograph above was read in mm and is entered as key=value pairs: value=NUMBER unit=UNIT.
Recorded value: value=3.6 unit=mm
